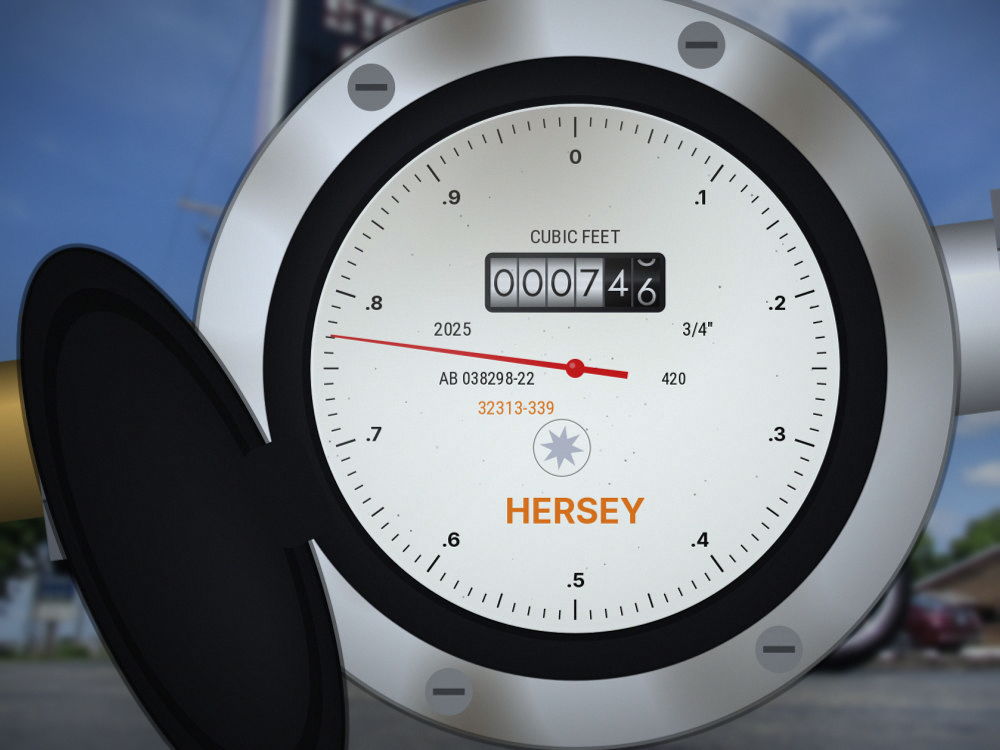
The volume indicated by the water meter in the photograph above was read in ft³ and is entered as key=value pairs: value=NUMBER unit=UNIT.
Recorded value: value=745.77 unit=ft³
